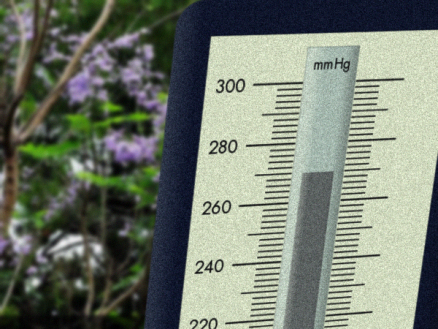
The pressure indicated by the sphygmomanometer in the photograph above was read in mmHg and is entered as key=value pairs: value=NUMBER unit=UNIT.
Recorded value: value=270 unit=mmHg
